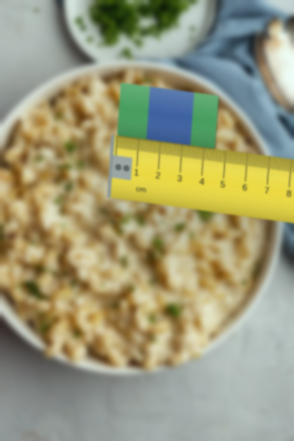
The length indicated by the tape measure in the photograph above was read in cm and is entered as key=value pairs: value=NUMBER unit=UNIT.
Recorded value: value=4.5 unit=cm
